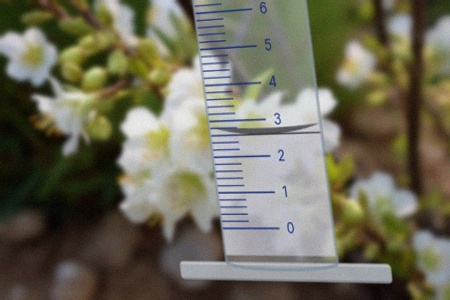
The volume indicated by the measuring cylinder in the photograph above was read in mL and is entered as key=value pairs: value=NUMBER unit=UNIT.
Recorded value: value=2.6 unit=mL
